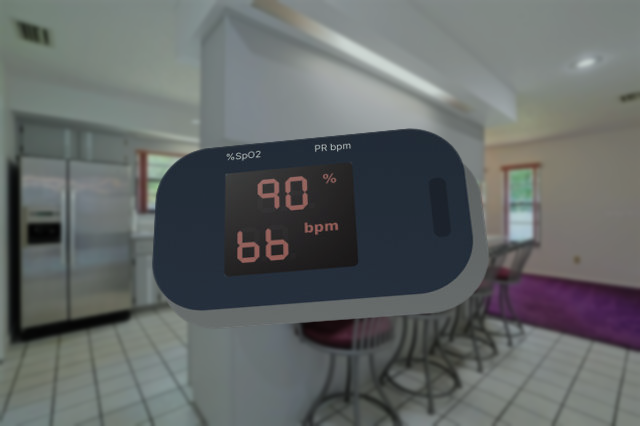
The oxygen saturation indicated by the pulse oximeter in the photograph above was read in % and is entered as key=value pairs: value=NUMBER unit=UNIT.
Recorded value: value=90 unit=%
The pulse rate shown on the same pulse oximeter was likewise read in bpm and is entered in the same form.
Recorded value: value=66 unit=bpm
